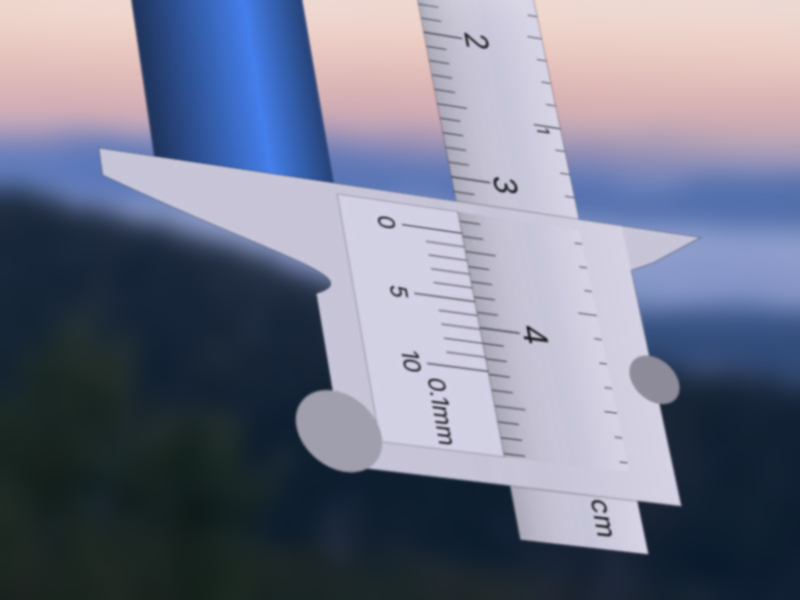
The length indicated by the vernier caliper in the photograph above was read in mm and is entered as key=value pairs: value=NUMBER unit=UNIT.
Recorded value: value=33.8 unit=mm
